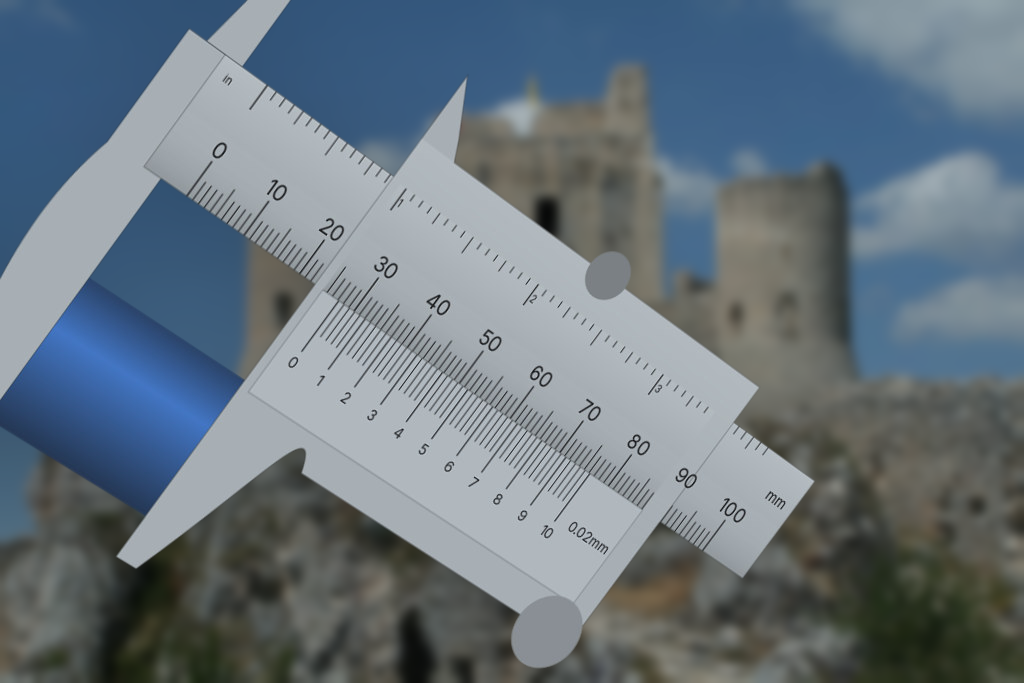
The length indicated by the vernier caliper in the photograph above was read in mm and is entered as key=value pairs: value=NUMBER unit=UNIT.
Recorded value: value=27.2 unit=mm
